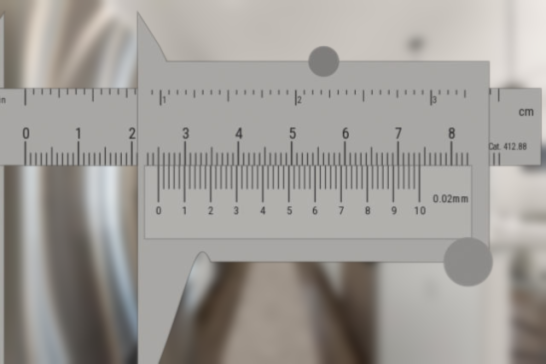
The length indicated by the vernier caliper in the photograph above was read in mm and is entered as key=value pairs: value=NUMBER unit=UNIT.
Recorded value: value=25.0 unit=mm
